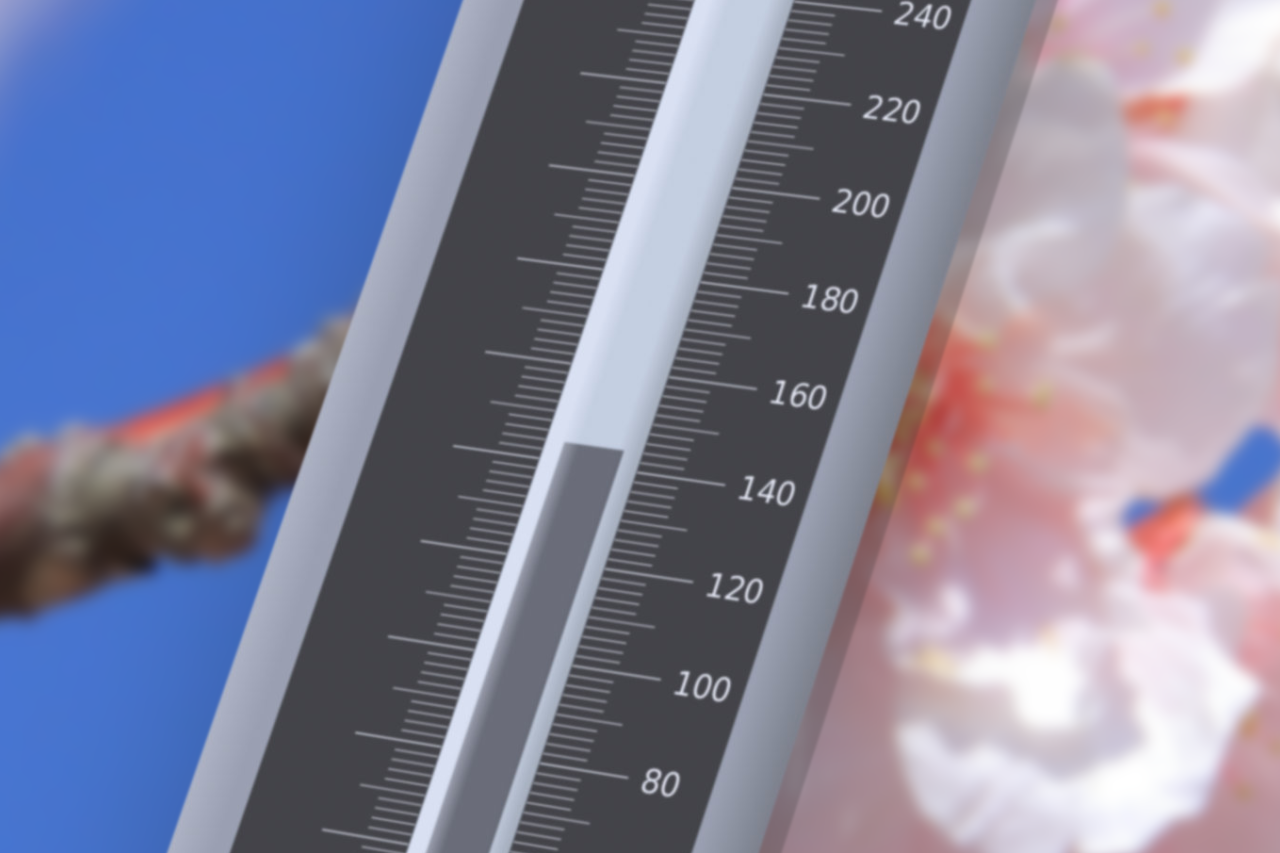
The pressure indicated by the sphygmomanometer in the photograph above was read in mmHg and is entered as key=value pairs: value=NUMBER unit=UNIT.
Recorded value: value=144 unit=mmHg
